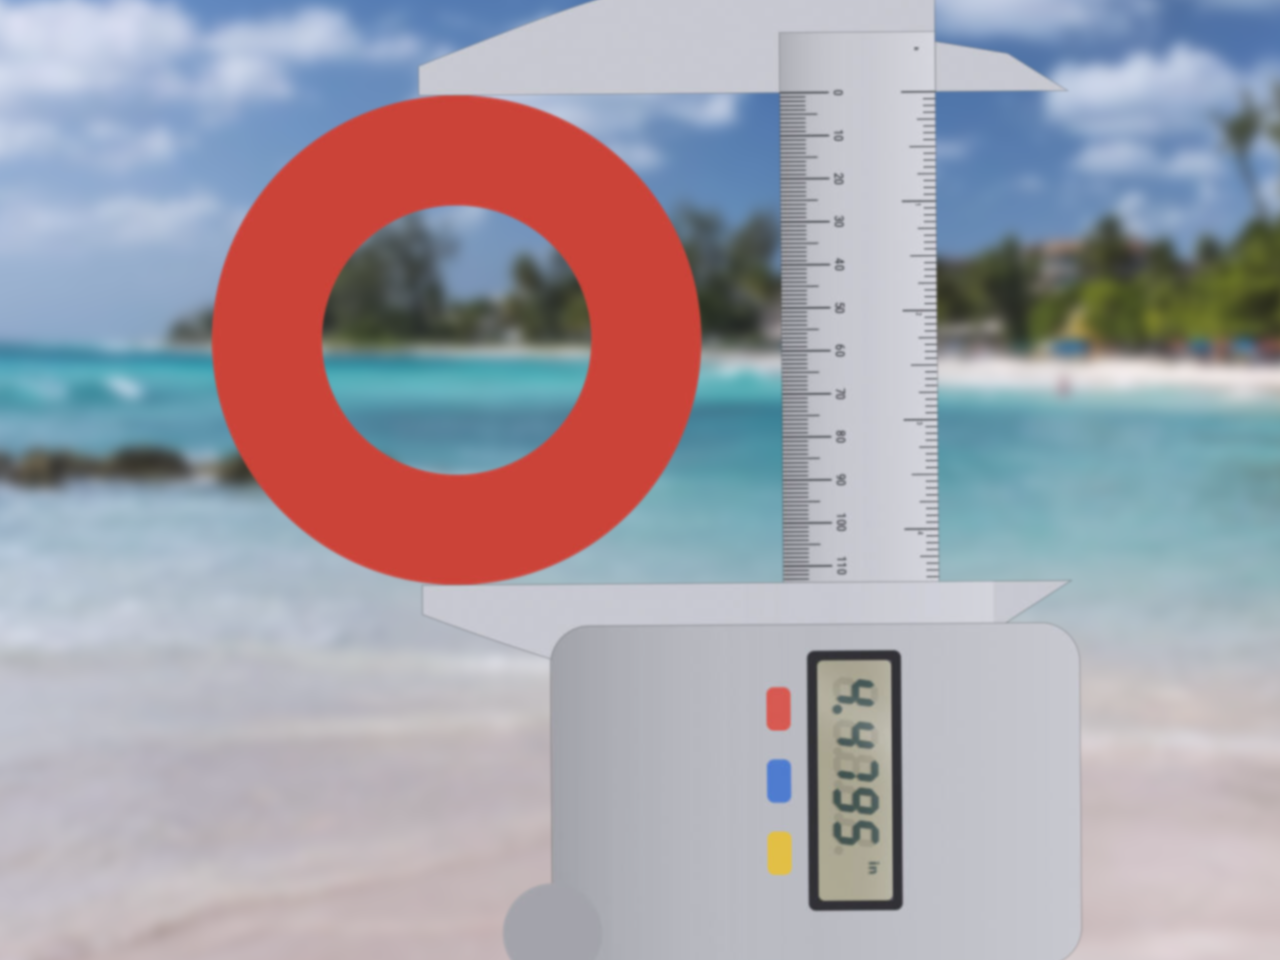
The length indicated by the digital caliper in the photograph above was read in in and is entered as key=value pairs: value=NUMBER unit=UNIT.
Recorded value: value=4.4795 unit=in
